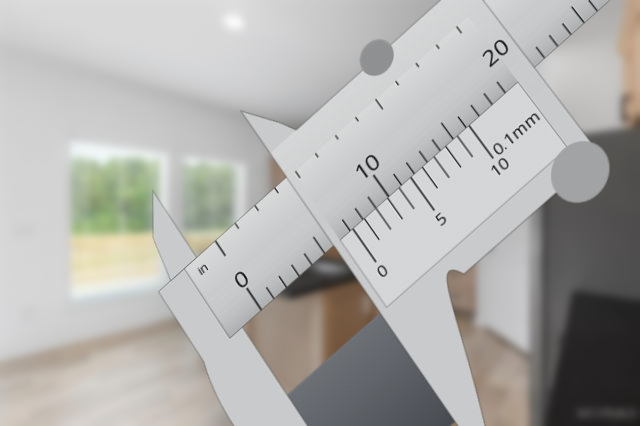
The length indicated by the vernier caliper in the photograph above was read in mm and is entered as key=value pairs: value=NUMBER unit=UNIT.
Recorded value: value=7.2 unit=mm
